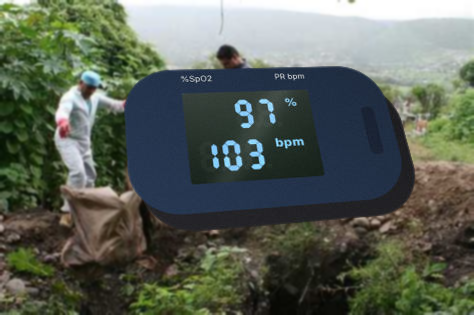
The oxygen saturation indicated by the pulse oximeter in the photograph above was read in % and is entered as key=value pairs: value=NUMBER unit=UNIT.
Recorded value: value=97 unit=%
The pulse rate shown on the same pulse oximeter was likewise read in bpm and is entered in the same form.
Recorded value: value=103 unit=bpm
